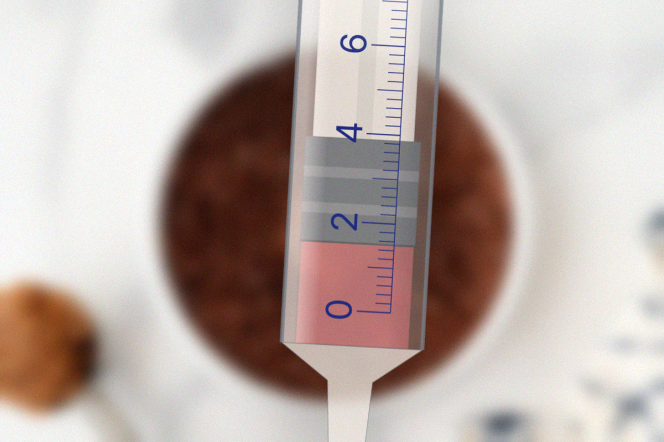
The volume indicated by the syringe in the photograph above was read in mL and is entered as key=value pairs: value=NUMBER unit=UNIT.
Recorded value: value=1.5 unit=mL
